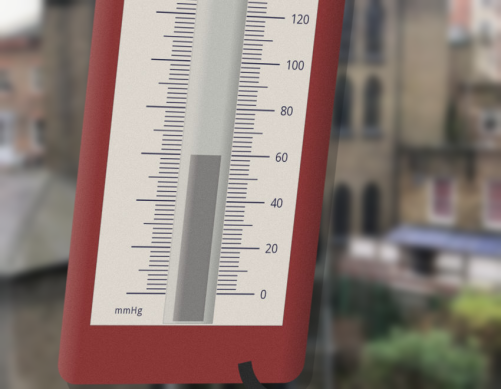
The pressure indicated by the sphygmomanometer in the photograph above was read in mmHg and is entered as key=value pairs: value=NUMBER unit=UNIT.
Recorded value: value=60 unit=mmHg
